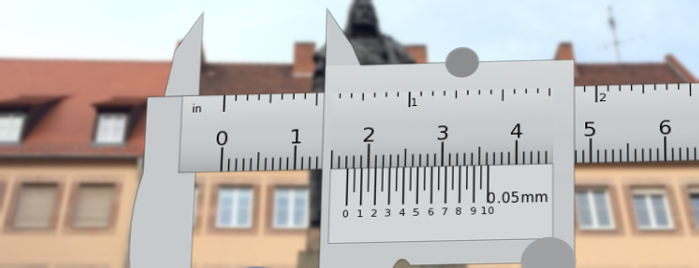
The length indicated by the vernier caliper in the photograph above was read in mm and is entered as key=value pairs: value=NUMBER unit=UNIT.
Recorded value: value=17.2 unit=mm
